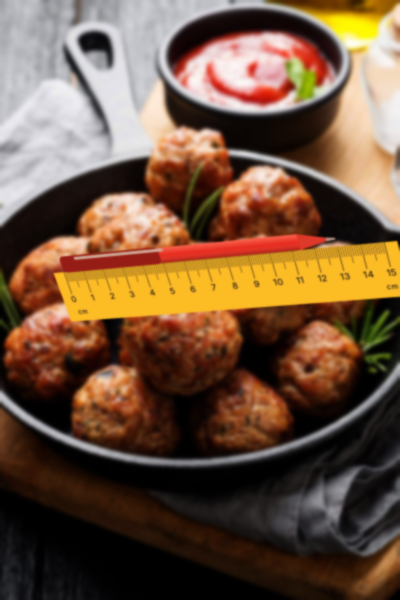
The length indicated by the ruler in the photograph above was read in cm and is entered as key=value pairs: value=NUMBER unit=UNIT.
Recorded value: value=13 unit=cm
